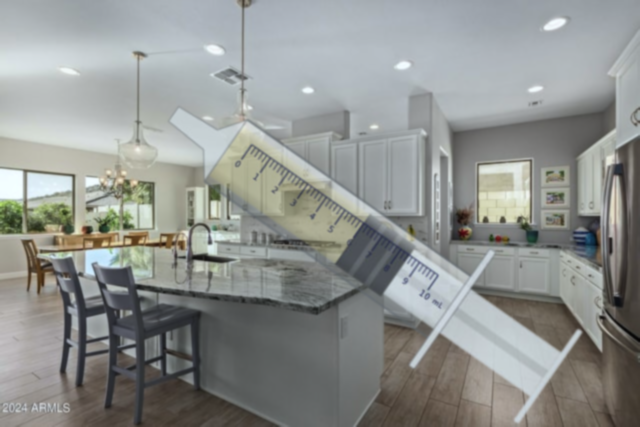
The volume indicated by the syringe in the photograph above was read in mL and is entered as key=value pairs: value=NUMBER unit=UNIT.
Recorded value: value=6 unit=mL
